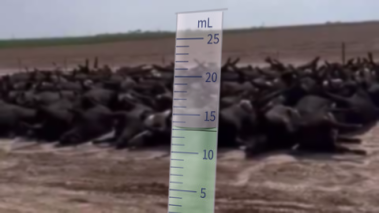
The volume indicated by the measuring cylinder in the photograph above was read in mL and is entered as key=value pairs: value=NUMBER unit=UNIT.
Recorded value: value=13 unit=mL
